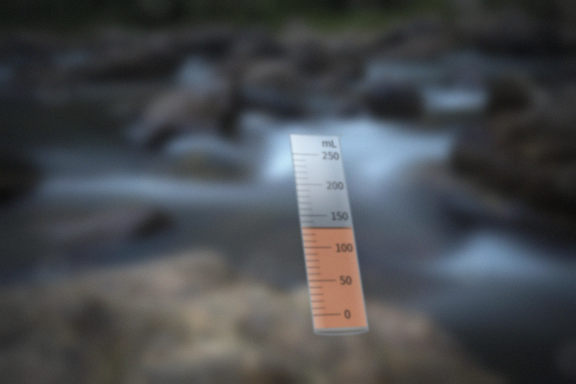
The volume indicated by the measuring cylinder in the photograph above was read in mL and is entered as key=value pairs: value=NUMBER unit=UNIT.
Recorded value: value=130 unit=mL
